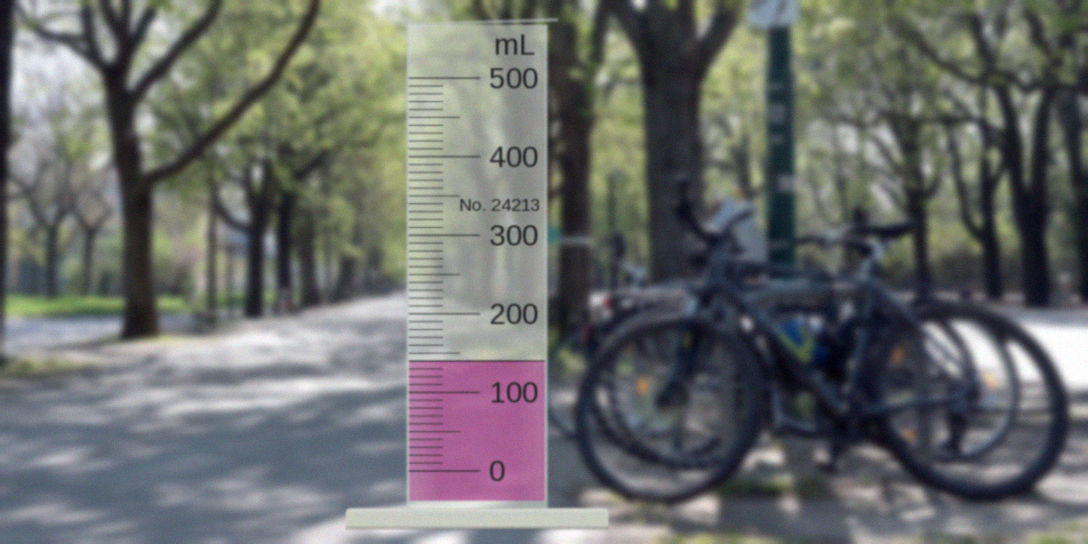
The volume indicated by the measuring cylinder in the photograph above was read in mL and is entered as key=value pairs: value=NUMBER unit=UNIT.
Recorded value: value=140 unit=mL
